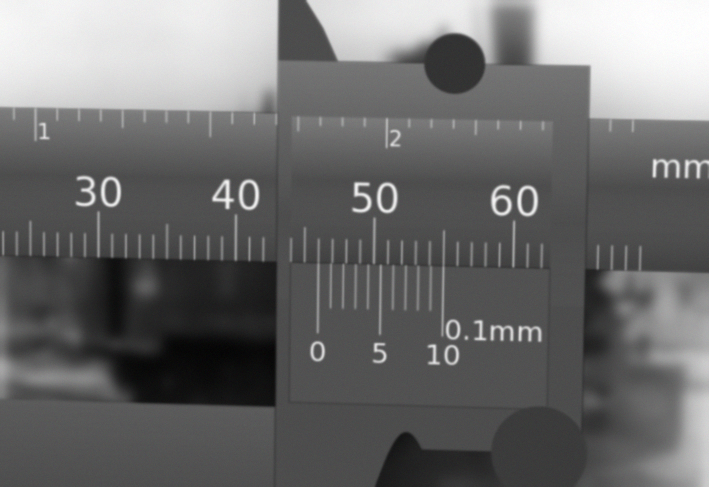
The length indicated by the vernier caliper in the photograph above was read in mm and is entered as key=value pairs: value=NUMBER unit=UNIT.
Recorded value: value=46.0 unit=mm
